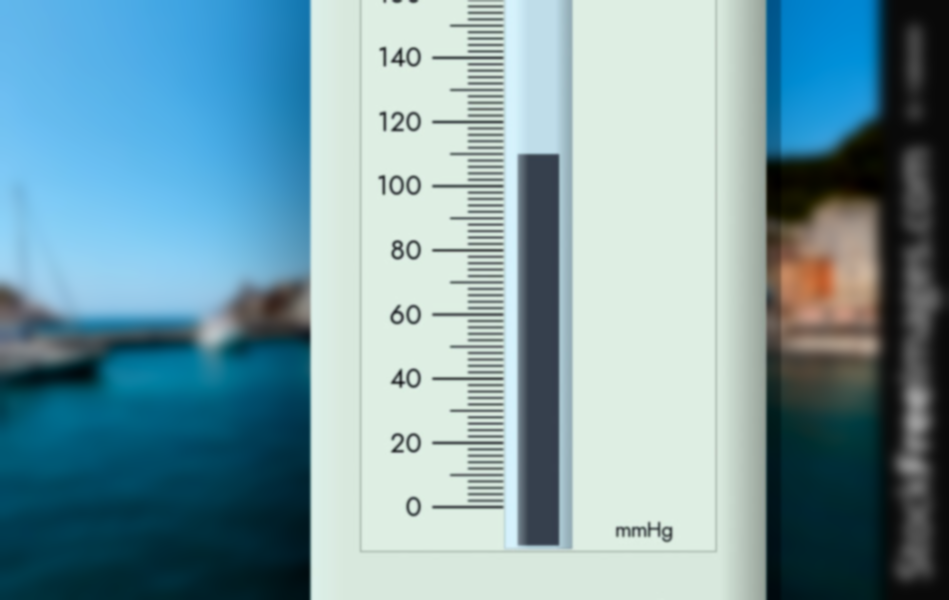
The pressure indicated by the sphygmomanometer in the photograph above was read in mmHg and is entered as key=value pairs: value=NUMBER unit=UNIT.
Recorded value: value=110 unit=mmHg
